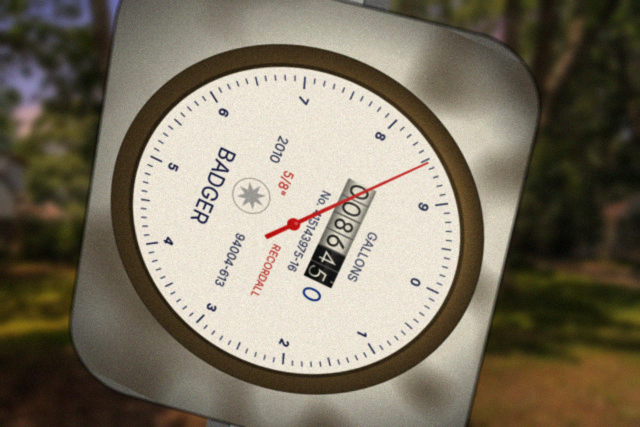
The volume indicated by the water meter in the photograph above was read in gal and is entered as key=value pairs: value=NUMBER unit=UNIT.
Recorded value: value=86448.5 unit=gal
